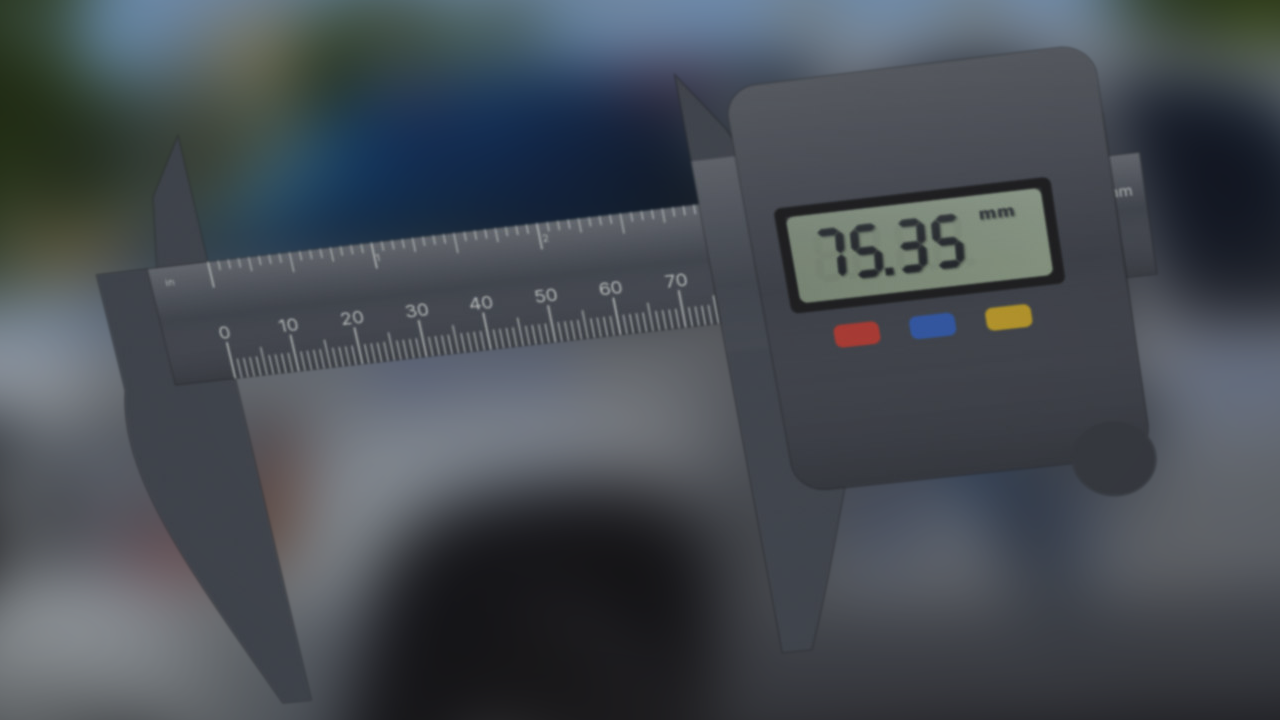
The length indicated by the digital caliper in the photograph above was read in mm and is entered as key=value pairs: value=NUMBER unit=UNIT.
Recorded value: value=75.35 unit=mm
